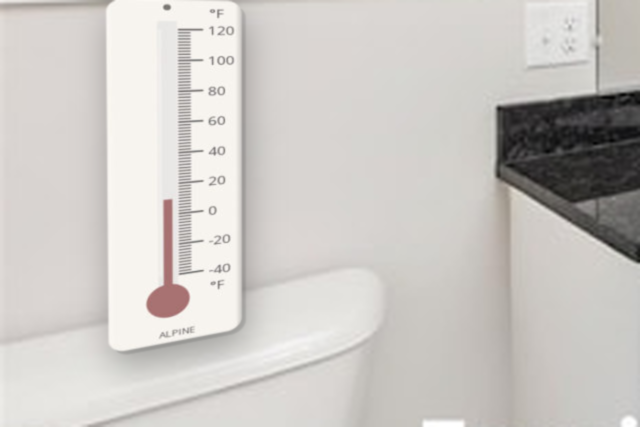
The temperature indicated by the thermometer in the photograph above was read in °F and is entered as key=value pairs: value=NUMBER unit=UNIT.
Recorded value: value=10 unit=°F
